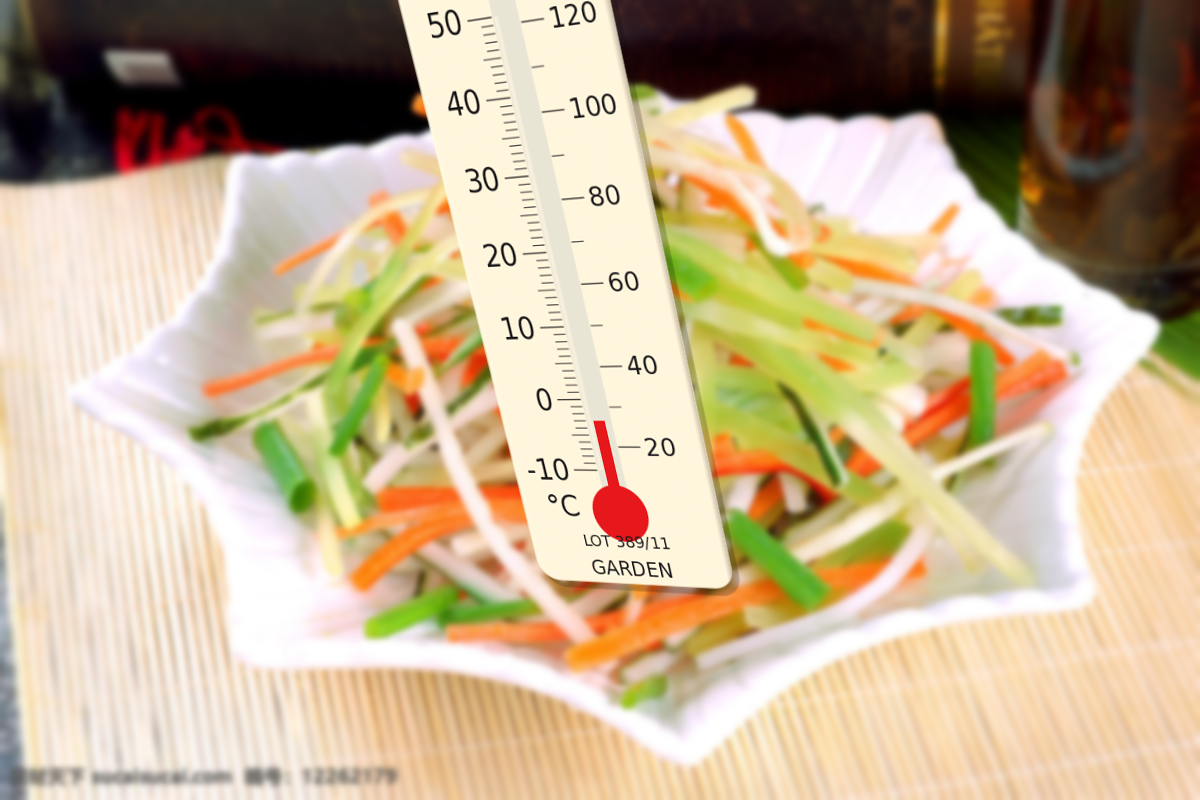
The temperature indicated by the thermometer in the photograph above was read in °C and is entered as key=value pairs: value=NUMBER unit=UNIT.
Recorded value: value=-3 unit=°C
